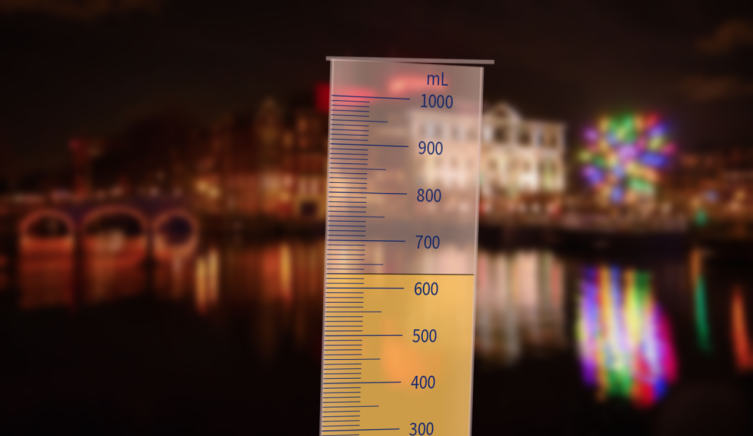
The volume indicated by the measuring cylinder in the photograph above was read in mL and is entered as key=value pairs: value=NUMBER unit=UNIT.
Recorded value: value=630 unit=mL
